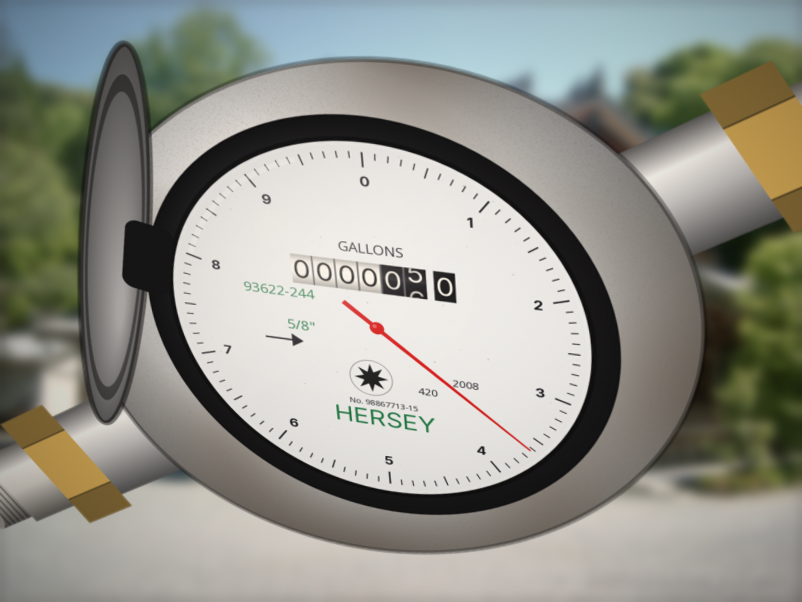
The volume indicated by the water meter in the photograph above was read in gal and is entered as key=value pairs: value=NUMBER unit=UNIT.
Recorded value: value=53.6 unit=gal
